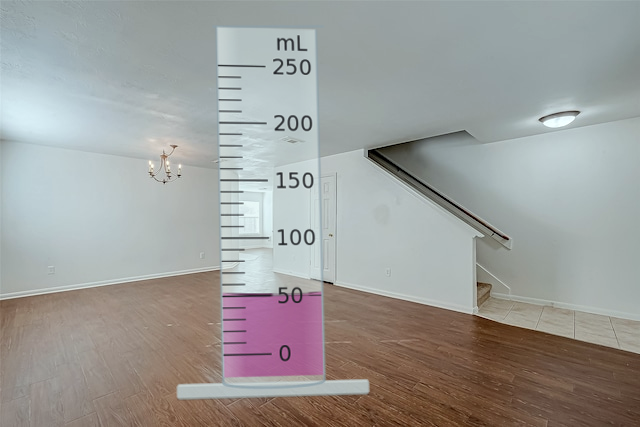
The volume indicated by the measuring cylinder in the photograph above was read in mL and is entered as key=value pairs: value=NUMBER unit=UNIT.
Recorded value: value=50 unit=mL
